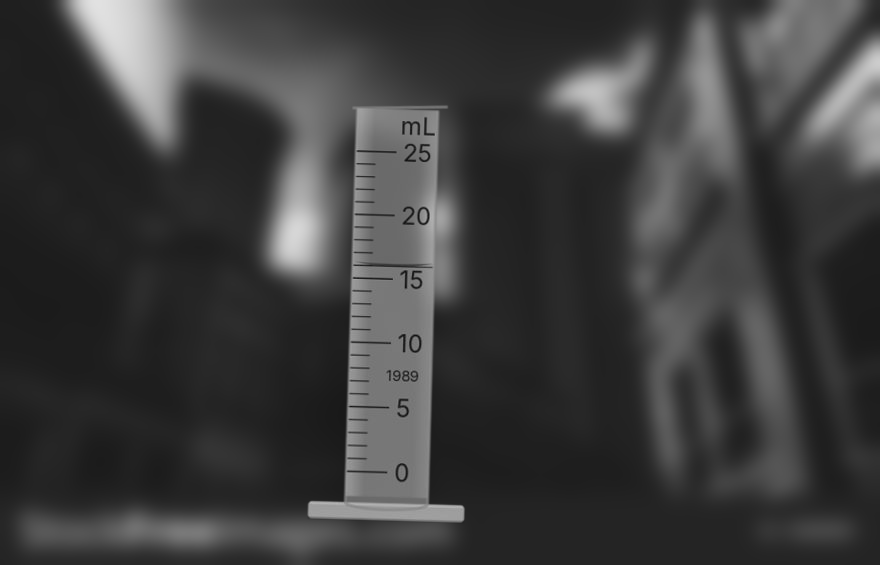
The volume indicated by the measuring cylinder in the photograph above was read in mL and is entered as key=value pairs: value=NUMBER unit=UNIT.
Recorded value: value=16 unit=mL
